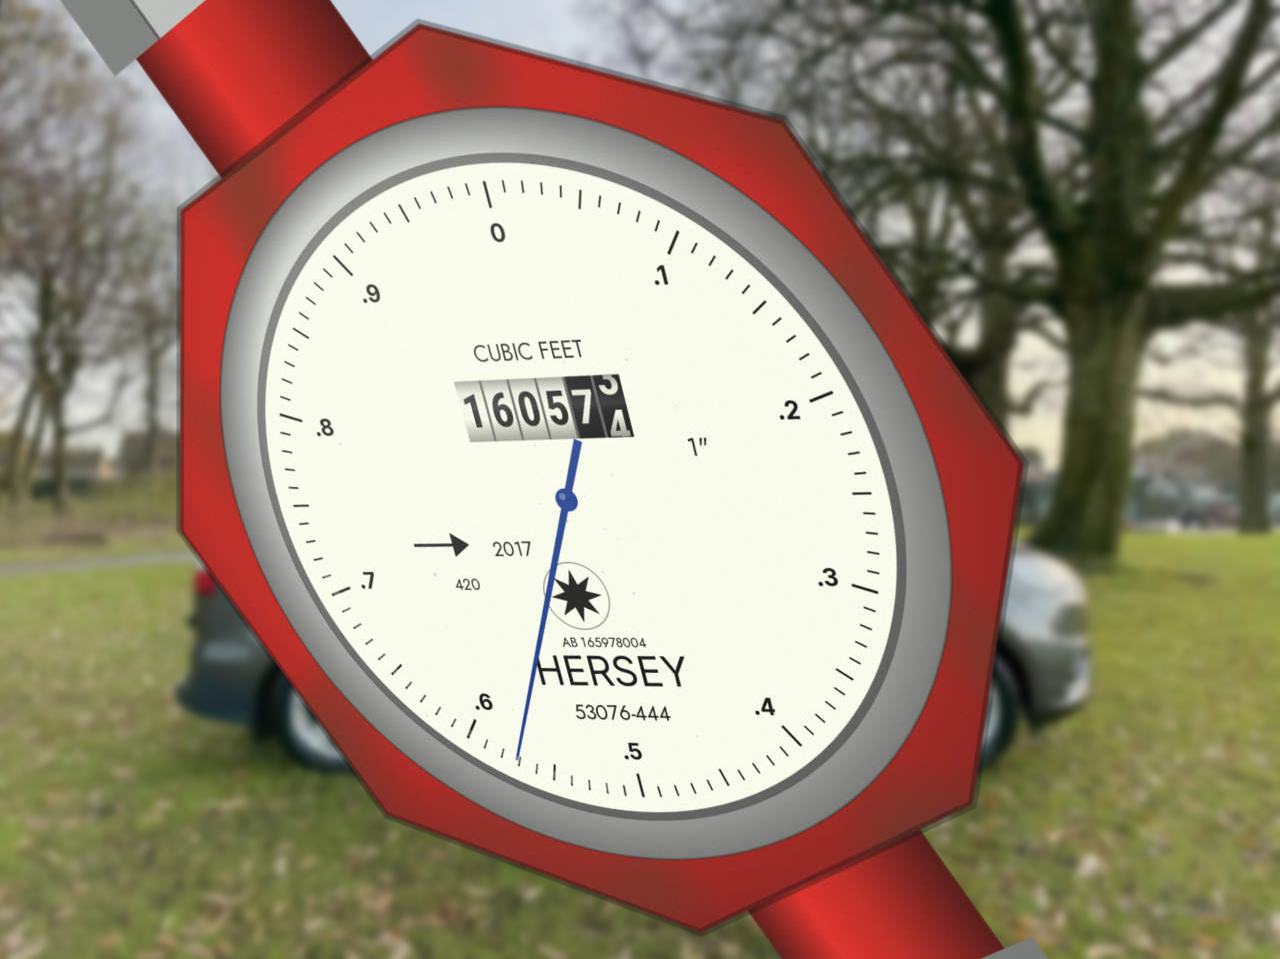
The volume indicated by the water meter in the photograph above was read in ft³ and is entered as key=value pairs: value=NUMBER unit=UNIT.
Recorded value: value=160573.57 unit=ft³
